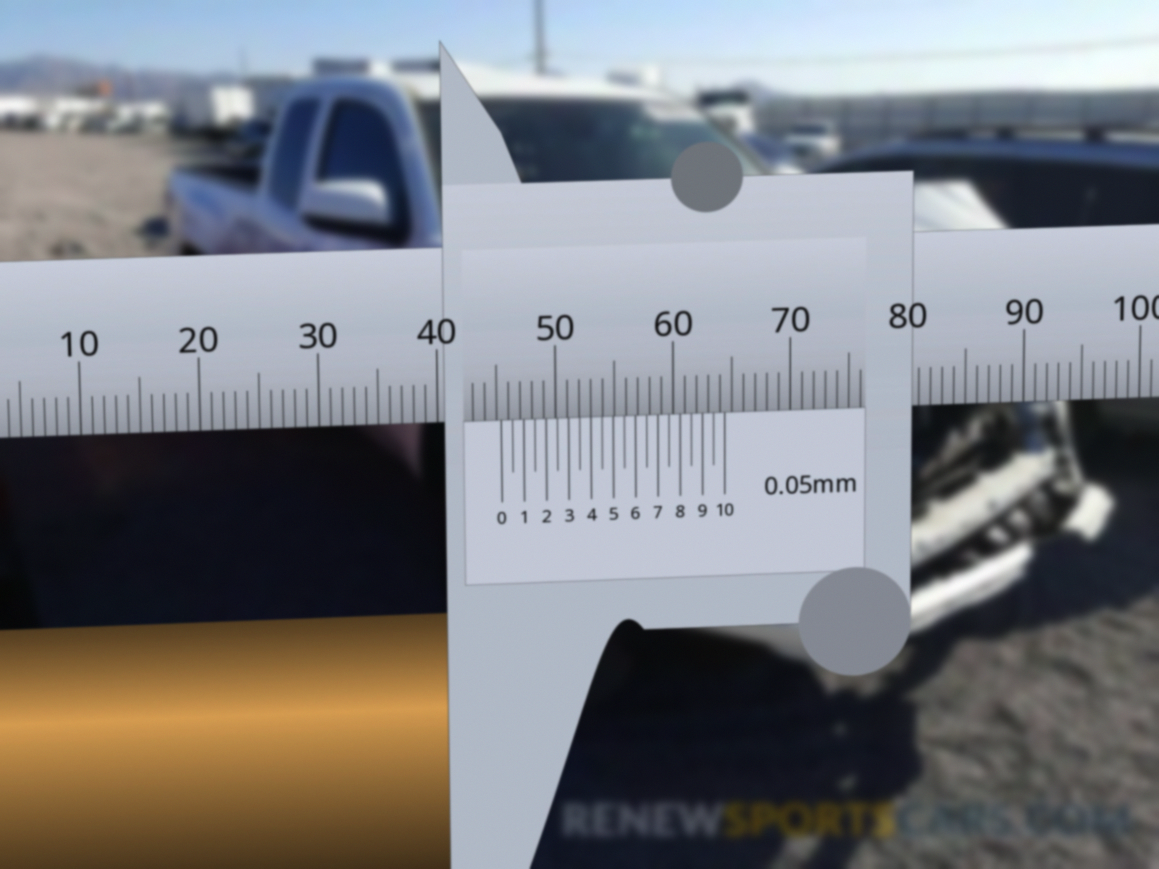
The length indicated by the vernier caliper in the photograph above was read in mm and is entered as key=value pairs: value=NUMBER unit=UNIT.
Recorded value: value=45.4 unit=mm
